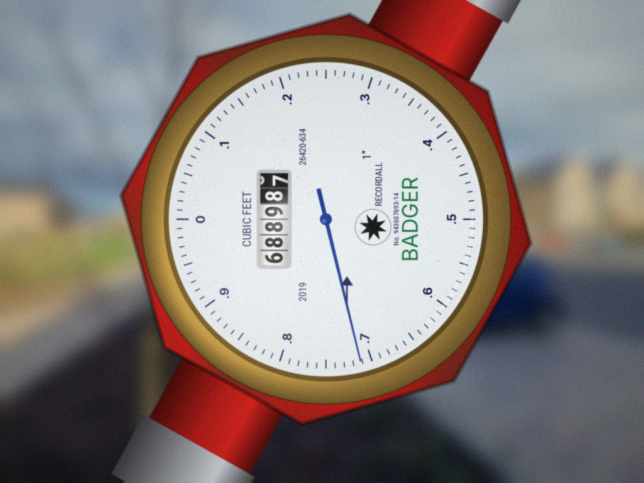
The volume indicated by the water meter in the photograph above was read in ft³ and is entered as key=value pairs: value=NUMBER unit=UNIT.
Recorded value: value=688986.71 unit=ft³
